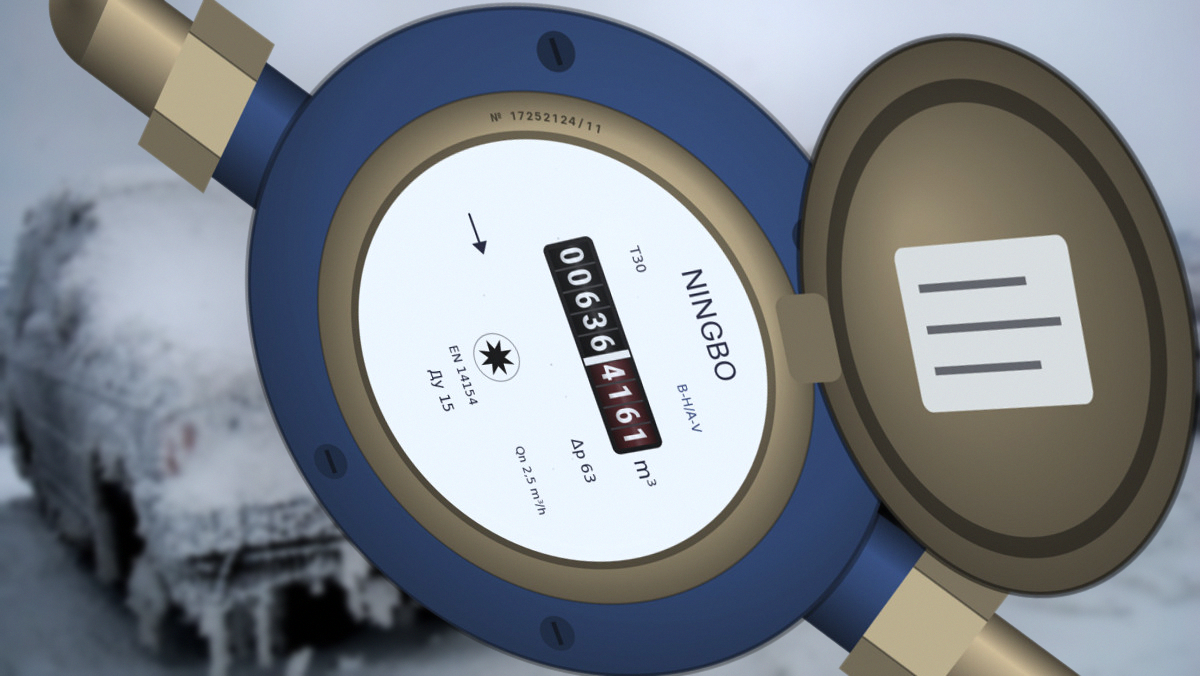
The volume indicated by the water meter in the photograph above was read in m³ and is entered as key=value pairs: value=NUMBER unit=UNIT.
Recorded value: value=636.4161 unit=m³
